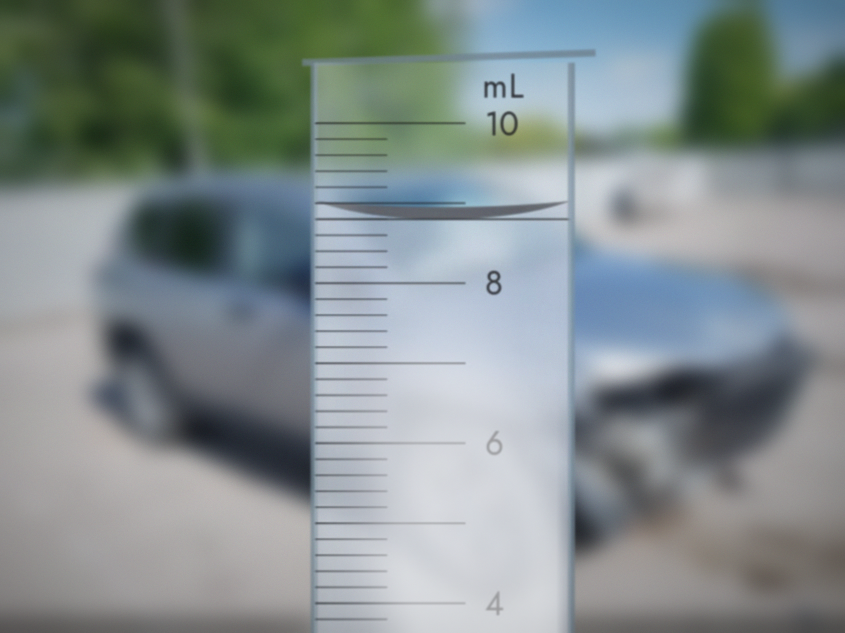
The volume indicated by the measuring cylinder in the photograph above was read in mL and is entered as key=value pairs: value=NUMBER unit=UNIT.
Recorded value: value=8.8 unit=mL
